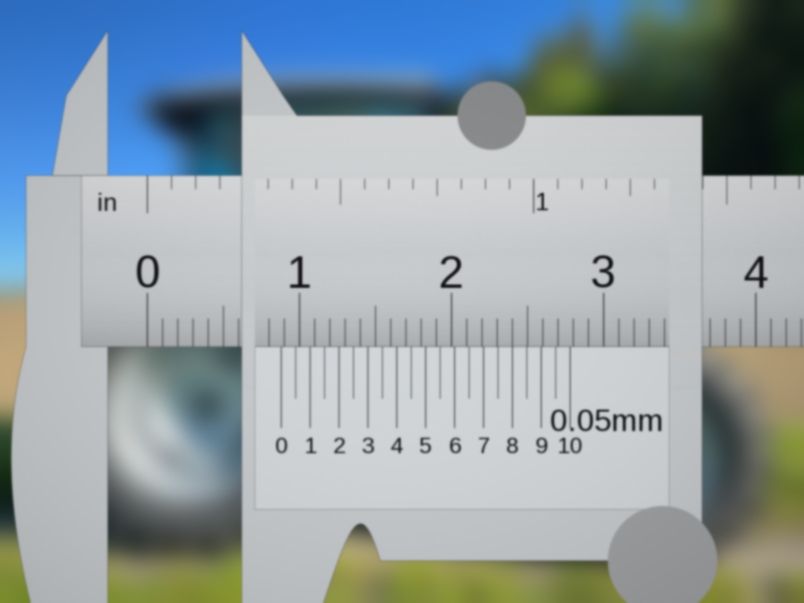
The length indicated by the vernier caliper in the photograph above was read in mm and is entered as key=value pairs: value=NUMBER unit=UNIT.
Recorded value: value=8.8 unit=mm
